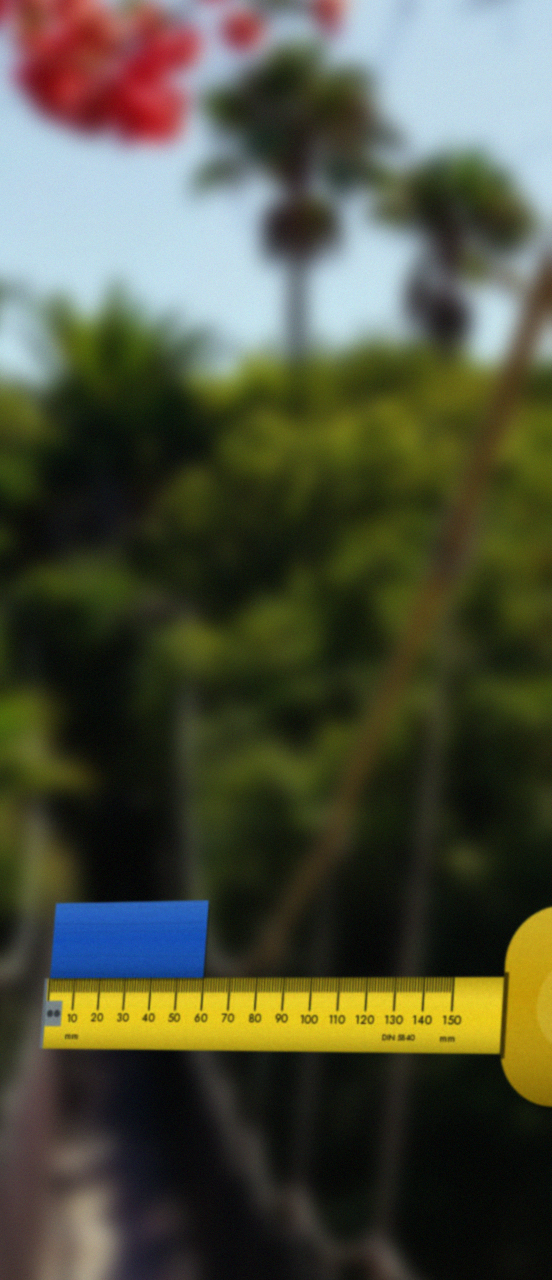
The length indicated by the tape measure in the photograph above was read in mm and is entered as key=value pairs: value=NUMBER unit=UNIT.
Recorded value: value=60 unit=mm
